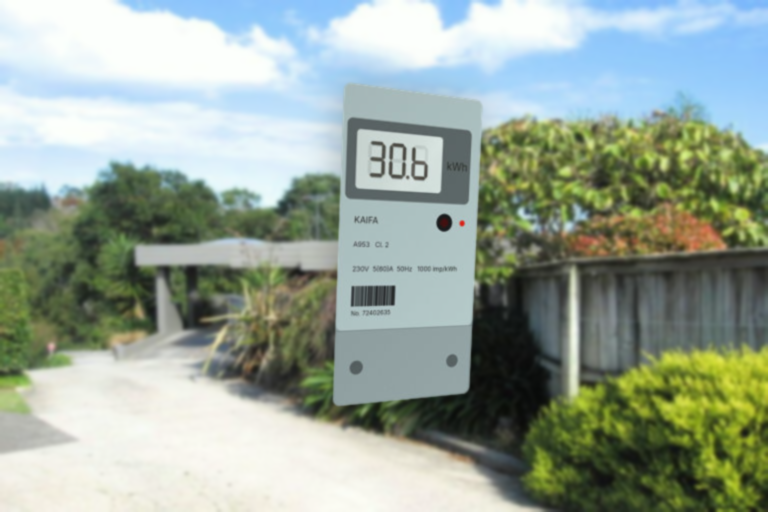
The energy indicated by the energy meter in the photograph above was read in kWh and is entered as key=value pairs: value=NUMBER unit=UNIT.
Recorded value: value=30.6 unit=kWh
